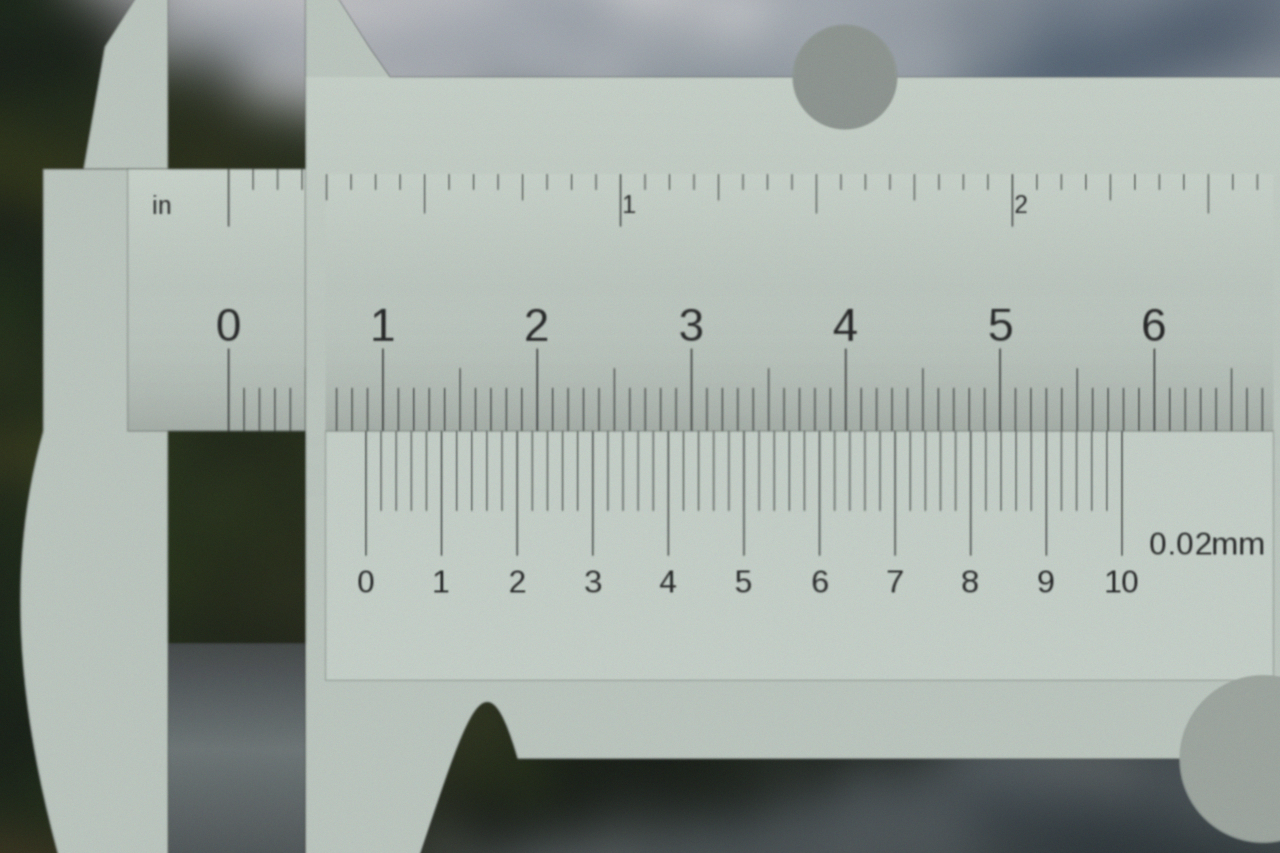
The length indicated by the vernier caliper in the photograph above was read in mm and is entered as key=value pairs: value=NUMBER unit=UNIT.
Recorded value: value=8.9 unit=mm
